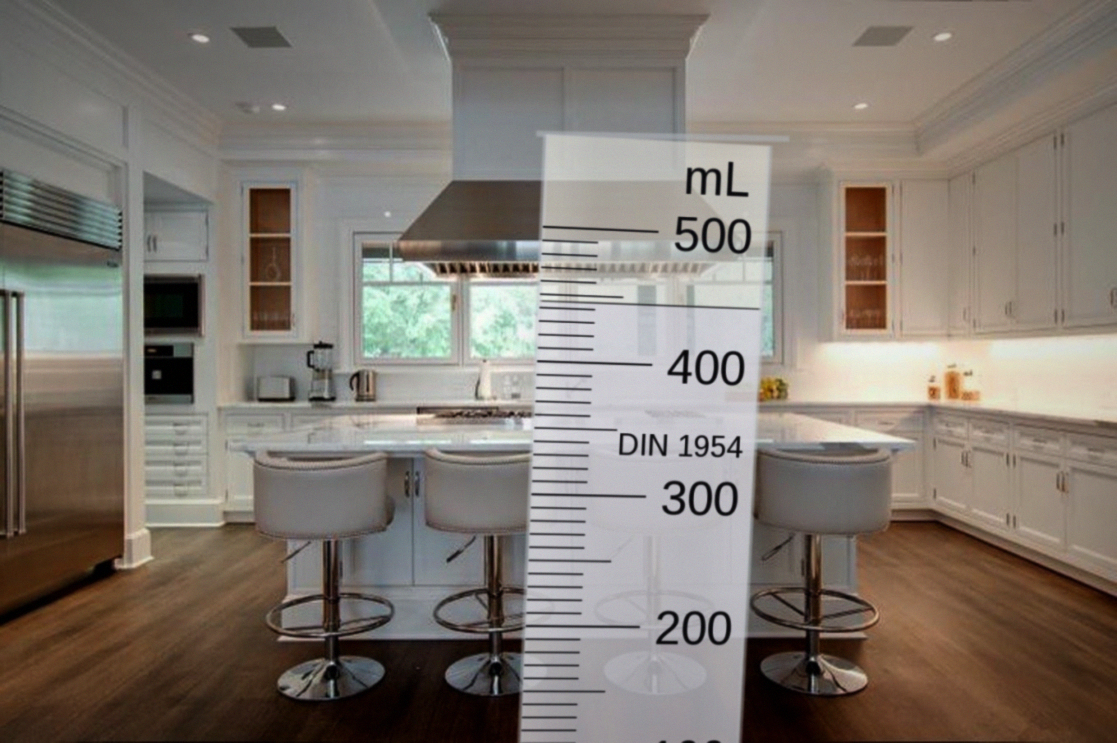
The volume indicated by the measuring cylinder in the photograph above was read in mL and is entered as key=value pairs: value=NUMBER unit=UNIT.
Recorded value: value=445 unit=mL
